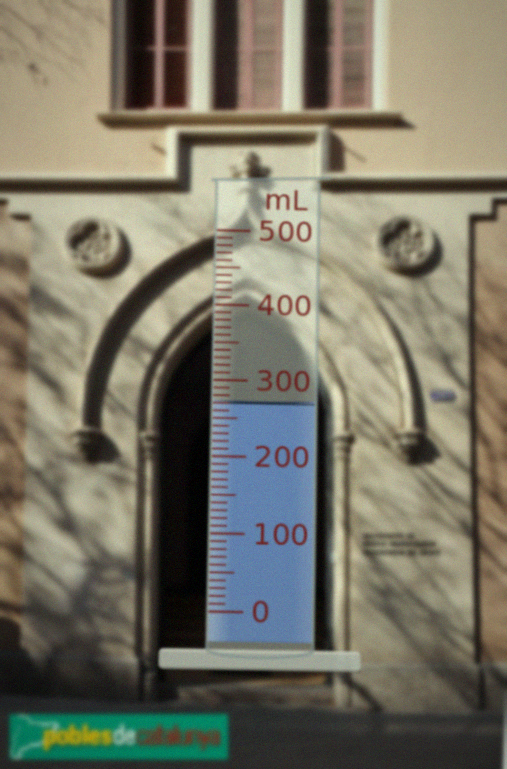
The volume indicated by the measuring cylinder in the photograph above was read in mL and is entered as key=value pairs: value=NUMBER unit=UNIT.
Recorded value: value=270 unit=mL
